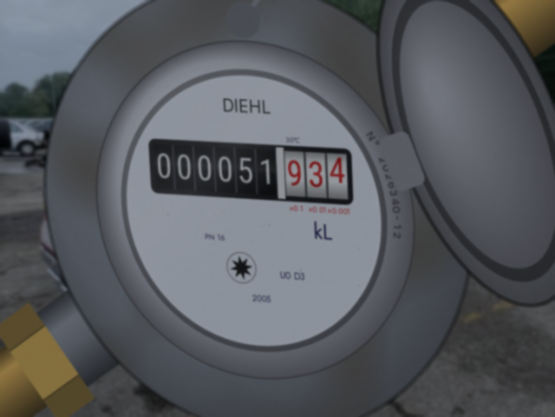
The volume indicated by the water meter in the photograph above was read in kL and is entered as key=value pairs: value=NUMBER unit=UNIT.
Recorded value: value=51.934 unit=kL
